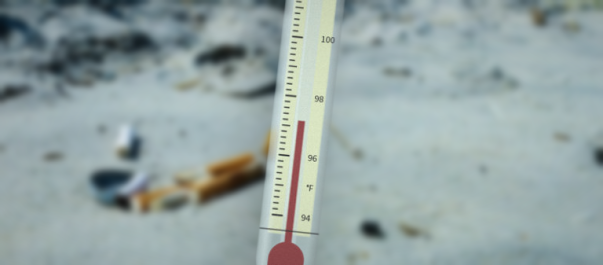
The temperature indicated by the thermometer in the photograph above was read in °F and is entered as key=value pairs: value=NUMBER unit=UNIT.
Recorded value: value=97.2 unit=°F
